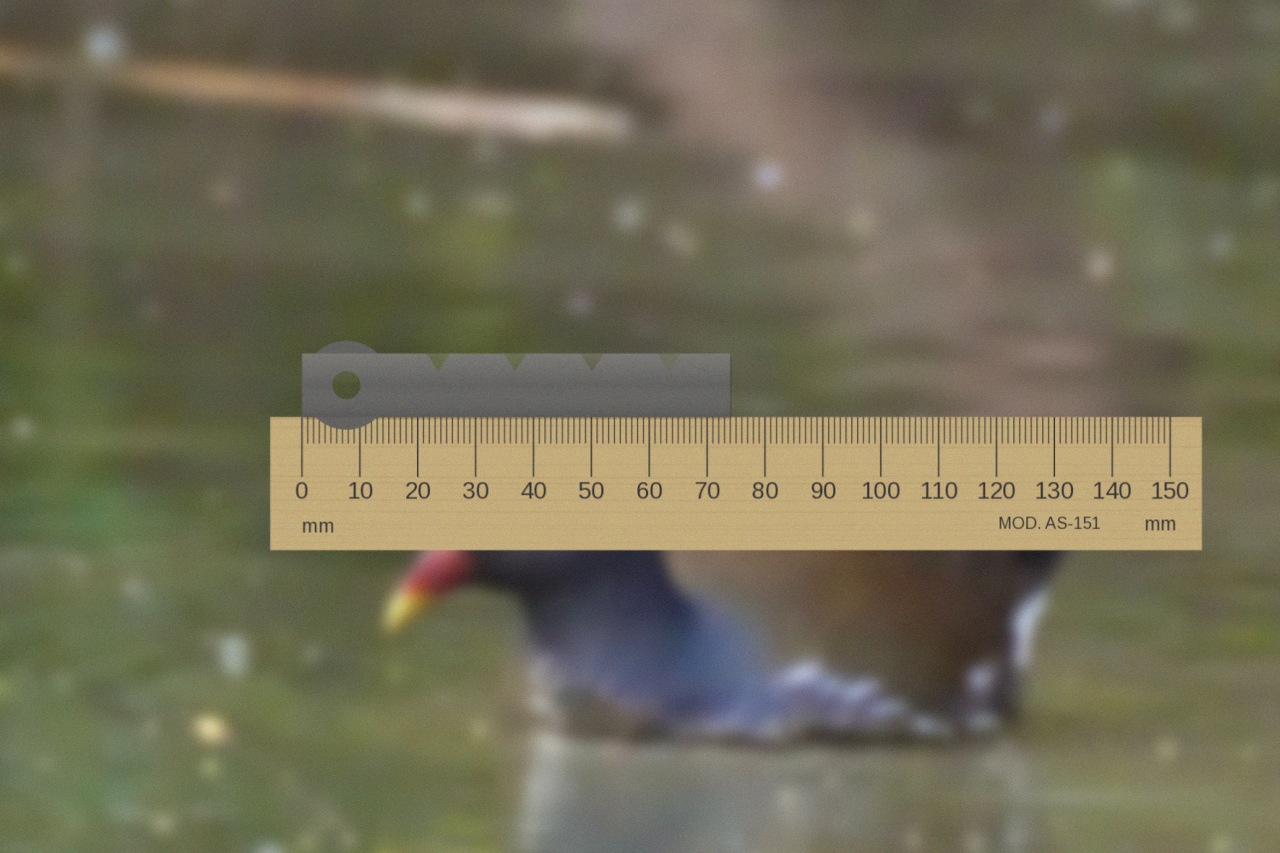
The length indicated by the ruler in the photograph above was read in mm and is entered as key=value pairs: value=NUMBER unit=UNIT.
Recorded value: value=74 unit=mm
